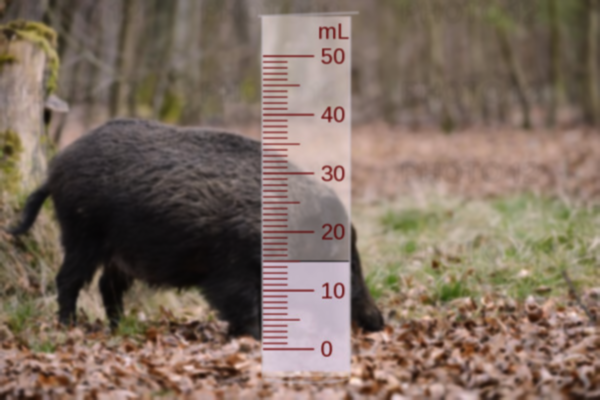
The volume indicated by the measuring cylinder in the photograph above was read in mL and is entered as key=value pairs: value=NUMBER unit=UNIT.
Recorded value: value=15 unit=mL
